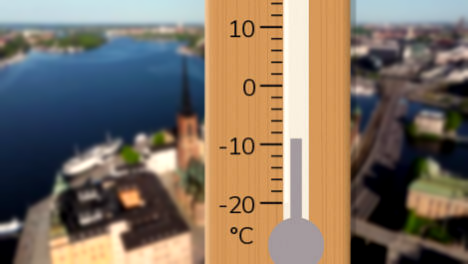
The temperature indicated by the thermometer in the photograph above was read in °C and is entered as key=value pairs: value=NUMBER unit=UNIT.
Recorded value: value=-9 unit=°C
